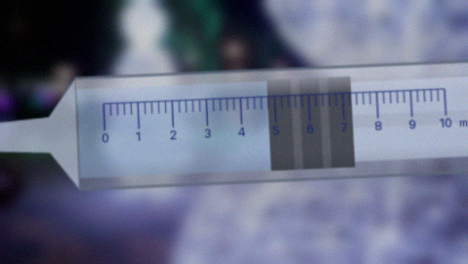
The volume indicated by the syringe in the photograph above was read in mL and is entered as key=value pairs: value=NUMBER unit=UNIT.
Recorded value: value=4.8 unit=mL
